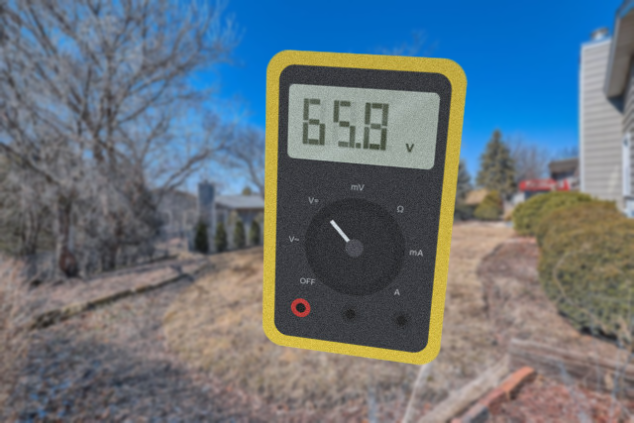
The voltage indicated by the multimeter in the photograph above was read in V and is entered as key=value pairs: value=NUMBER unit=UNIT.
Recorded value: value=65.8 unit=V
